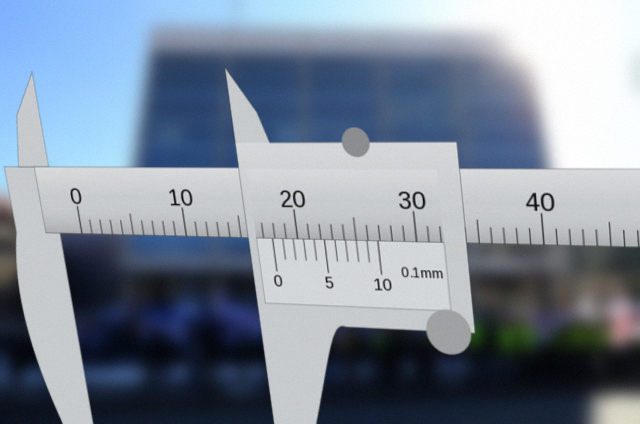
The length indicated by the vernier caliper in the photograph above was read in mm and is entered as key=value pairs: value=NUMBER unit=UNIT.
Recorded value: value=17.8 unit=mm
